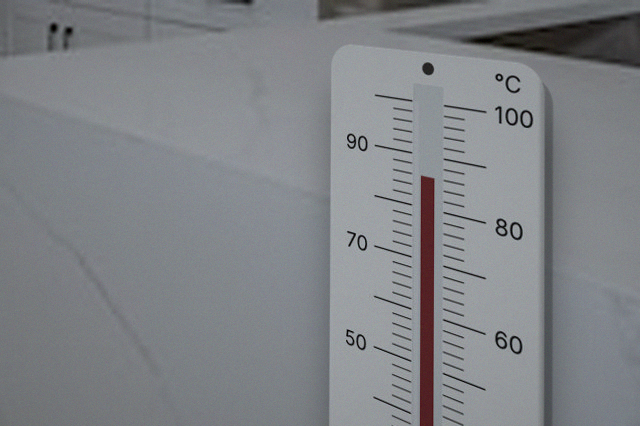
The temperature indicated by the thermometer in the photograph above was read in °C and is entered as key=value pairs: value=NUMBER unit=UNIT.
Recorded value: value=86 unit=°C
